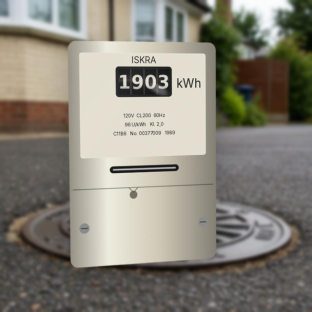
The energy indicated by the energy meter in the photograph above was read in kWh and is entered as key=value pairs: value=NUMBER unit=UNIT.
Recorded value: value=1903 unit=kWh
